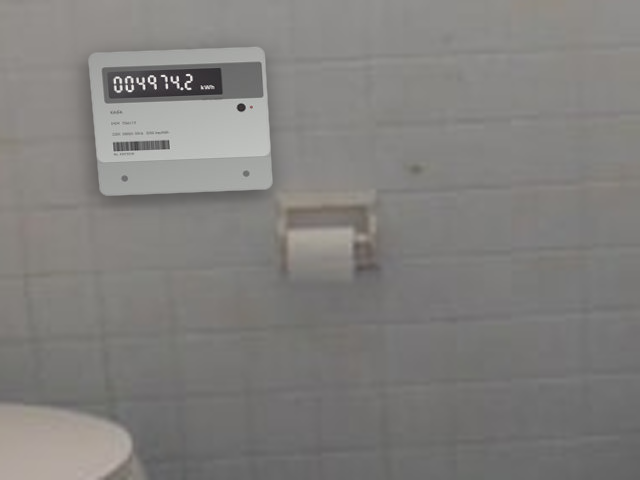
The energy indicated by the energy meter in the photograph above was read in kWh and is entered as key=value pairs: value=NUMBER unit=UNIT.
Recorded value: value=4974.2 unit=kWh
